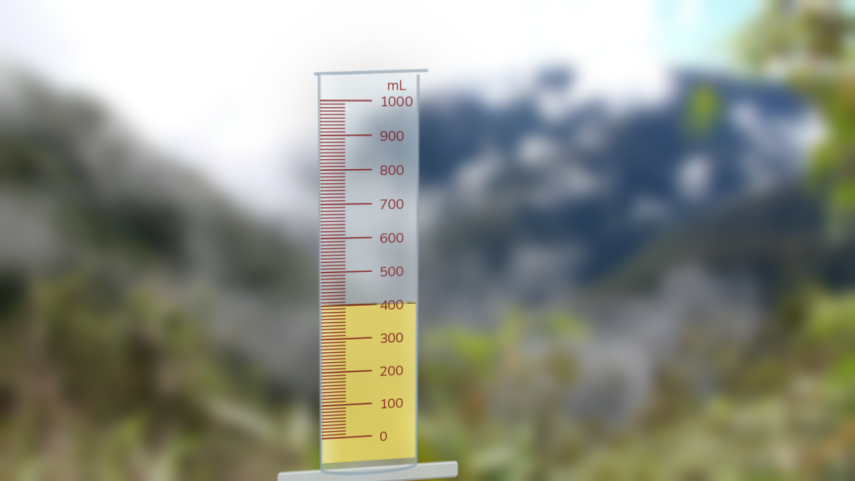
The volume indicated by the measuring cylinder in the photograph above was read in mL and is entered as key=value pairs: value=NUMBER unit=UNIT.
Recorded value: value=400 unit=mL
